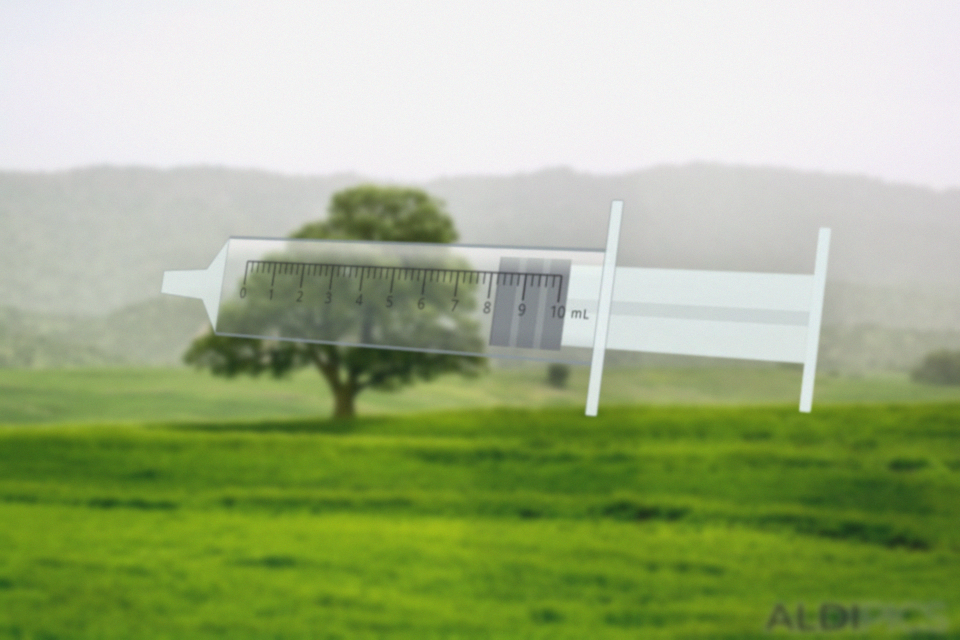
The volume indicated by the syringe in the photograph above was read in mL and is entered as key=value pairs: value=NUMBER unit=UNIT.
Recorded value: value=8.2 unit=mL
